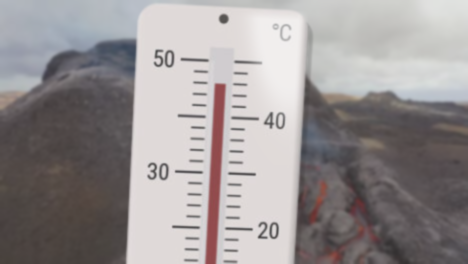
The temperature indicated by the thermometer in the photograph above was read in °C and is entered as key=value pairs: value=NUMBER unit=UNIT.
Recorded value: value=46 unit=°C
